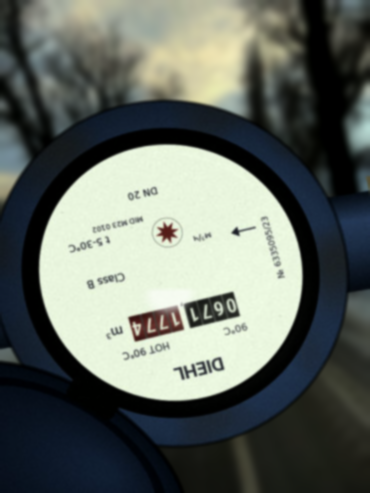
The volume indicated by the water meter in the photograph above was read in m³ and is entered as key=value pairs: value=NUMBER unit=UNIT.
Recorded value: value=671.1774 unit=m³
